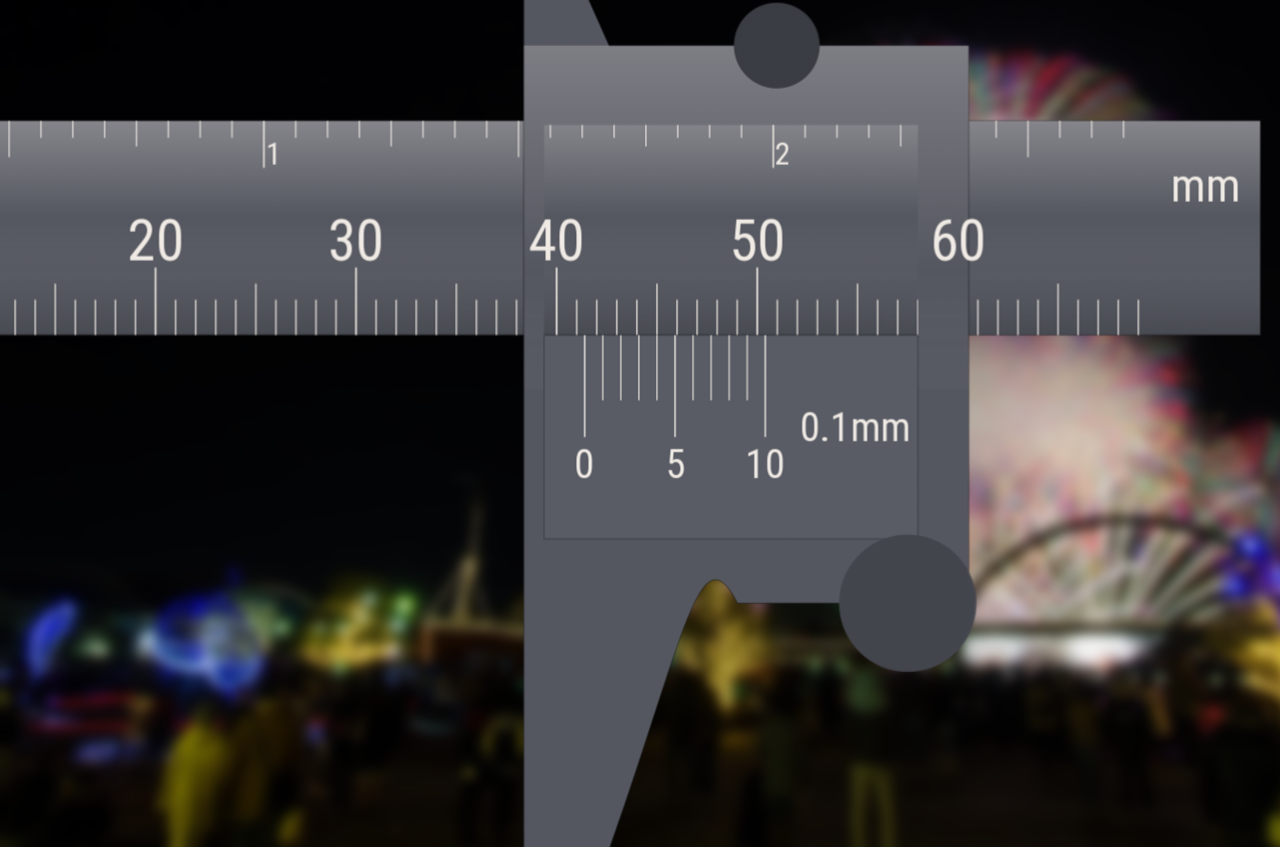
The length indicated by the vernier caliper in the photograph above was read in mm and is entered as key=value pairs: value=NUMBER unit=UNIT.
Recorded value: value=41.4 unit=mm
